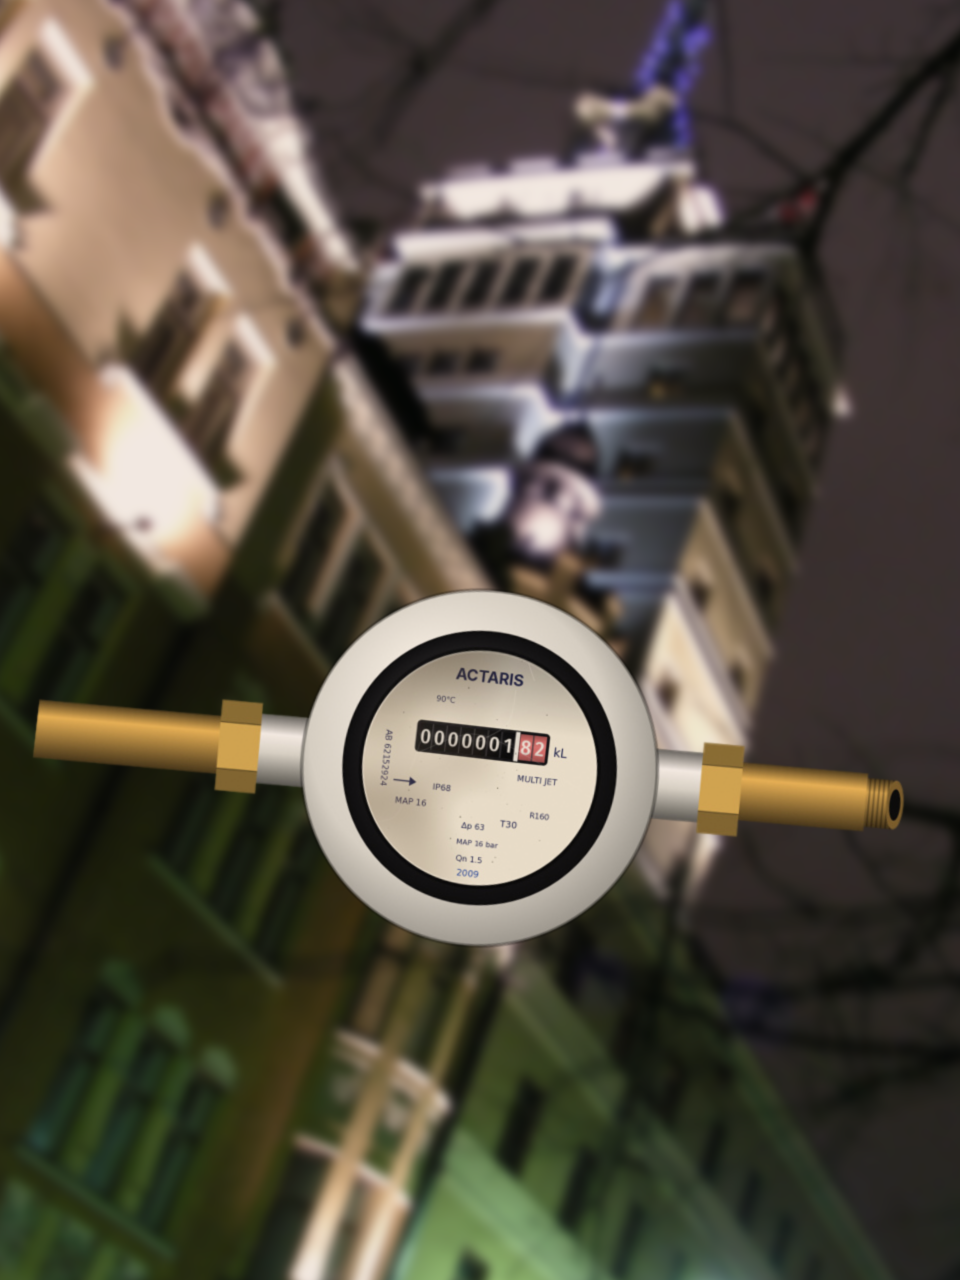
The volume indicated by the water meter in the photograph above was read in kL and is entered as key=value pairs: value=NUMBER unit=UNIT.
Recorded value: value=1.82 unit=kL
